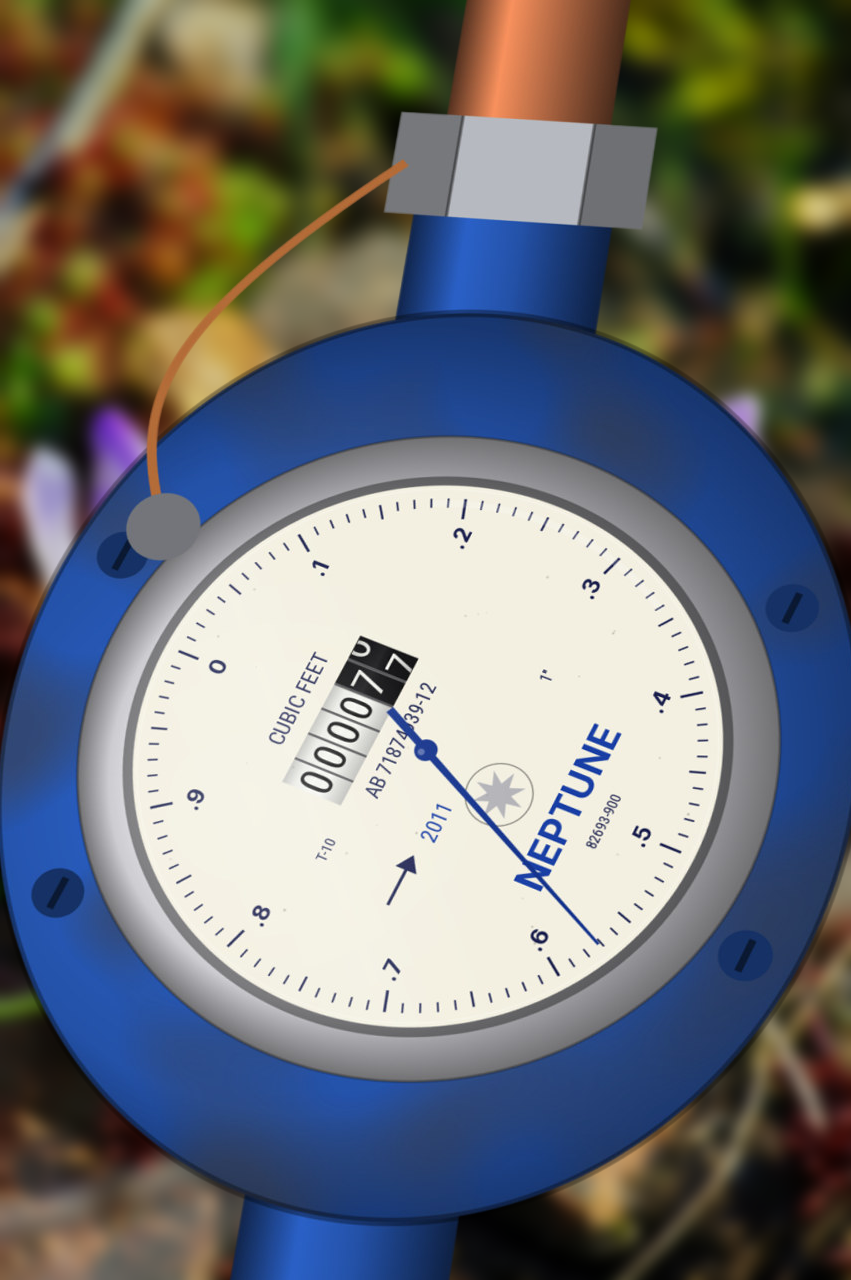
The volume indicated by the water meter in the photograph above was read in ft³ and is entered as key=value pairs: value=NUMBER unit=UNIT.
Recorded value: value=76.57 unit=ft³
